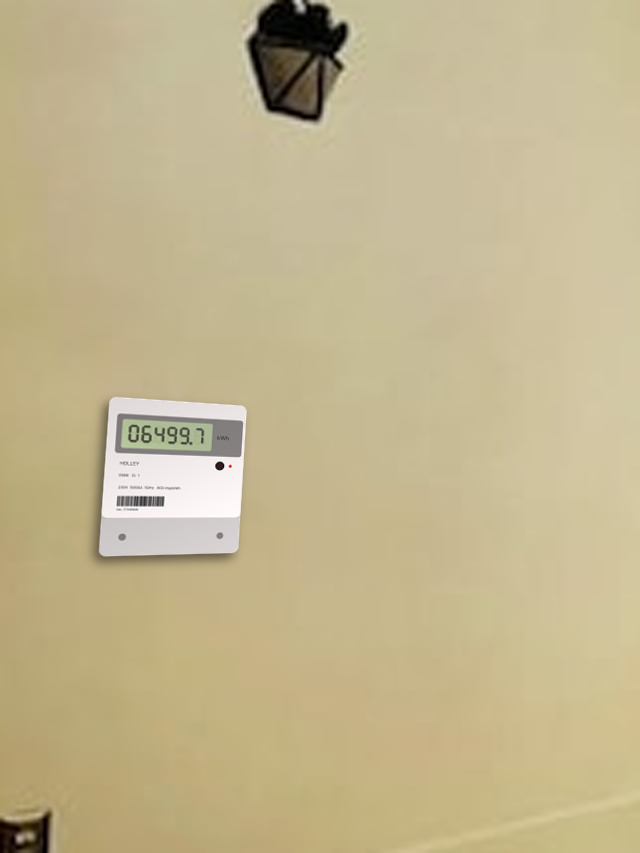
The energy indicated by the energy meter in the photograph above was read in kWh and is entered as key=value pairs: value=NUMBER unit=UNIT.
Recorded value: value=6499.7 unit=kWh
